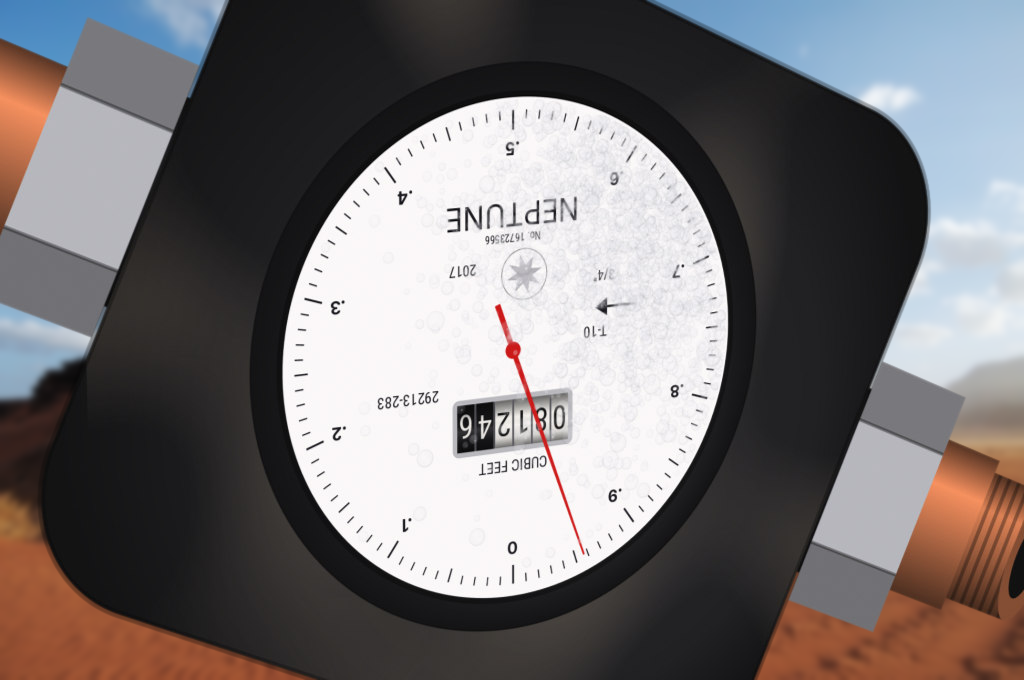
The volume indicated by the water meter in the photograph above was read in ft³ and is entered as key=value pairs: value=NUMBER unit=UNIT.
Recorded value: value=81245.94 unit=ft³
